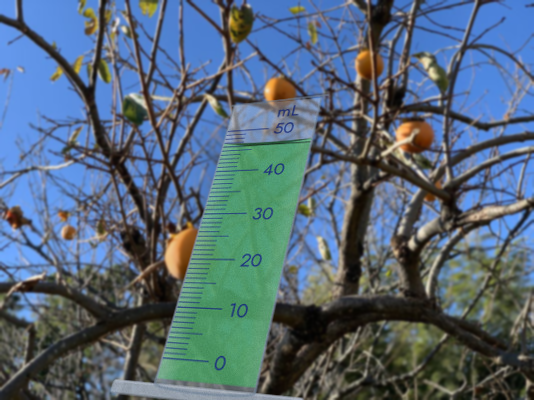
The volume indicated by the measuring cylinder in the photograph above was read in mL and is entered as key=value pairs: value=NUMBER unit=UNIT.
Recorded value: value=46 unit=mL
